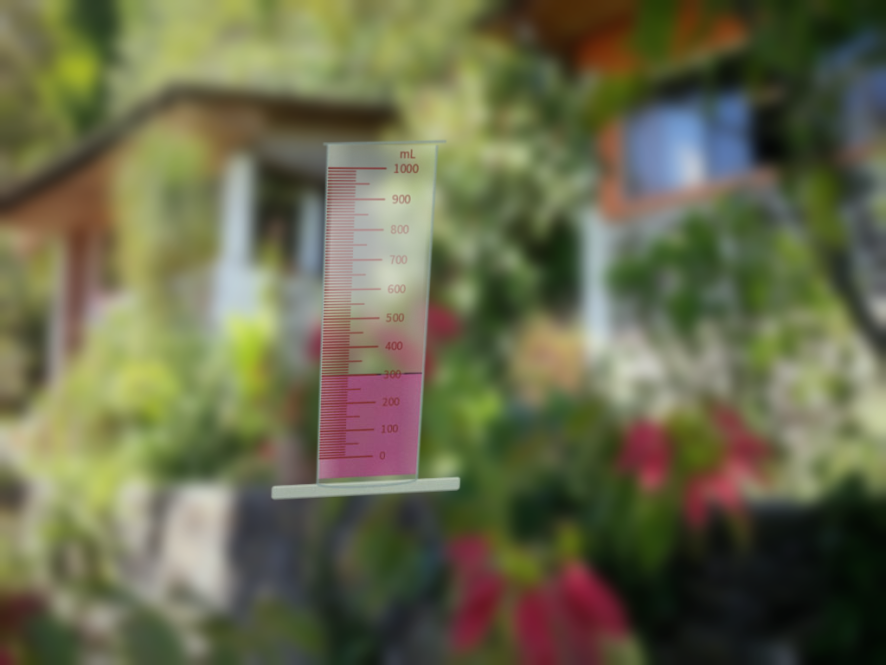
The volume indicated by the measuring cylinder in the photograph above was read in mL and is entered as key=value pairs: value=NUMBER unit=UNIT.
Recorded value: value=300 unit=mL
